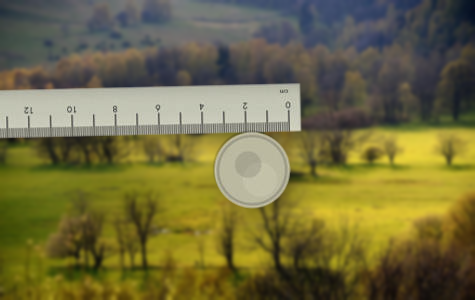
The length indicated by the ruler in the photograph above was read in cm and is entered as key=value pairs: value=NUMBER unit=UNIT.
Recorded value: value=3.5 unit=cm
